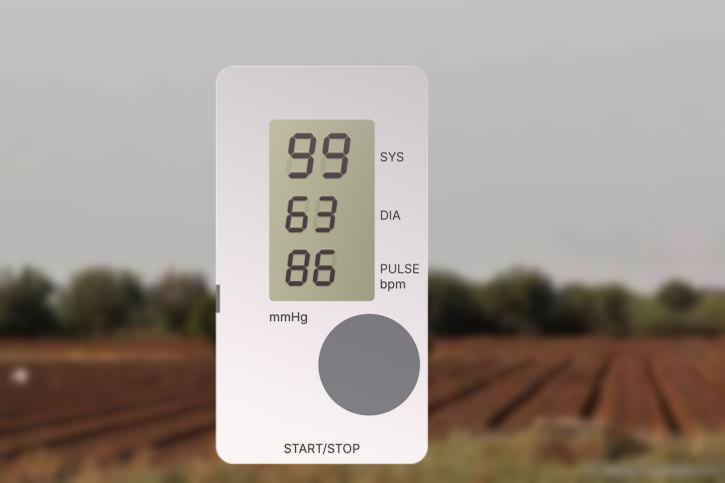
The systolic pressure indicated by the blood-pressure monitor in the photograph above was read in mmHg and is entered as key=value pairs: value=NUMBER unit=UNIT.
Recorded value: value=99 unit=mmHg
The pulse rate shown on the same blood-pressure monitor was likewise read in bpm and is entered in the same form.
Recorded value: value=86 unit=bpm
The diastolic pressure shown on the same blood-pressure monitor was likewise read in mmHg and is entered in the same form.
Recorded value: value=63 unit=mmHg
